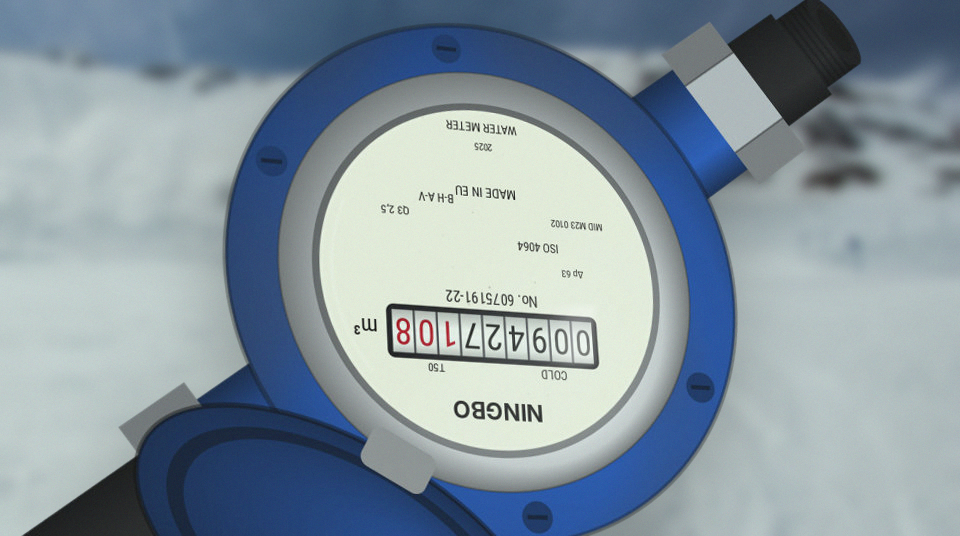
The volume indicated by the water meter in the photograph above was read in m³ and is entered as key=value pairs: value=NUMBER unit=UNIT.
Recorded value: value=9427.108 unit=m³
